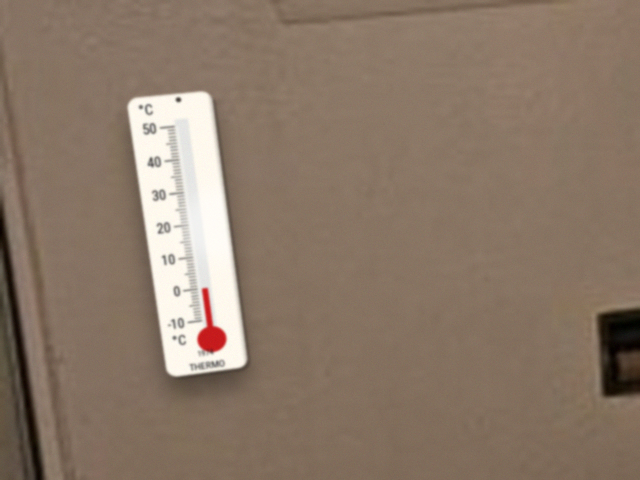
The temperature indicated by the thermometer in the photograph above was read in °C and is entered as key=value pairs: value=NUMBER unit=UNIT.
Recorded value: value=0 unit=°C
